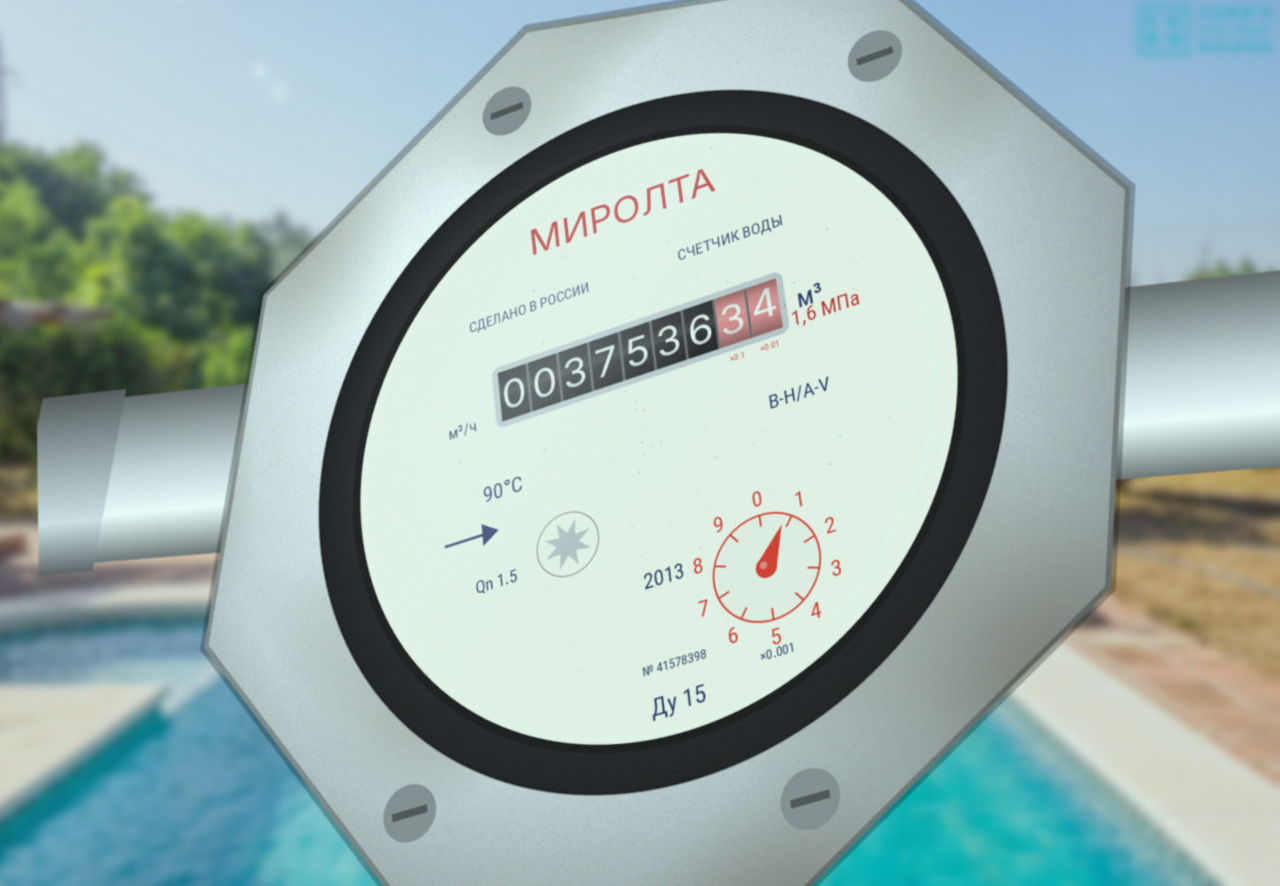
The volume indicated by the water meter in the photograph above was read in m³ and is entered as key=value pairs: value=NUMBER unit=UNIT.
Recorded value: value=37536.340 unit=m³
